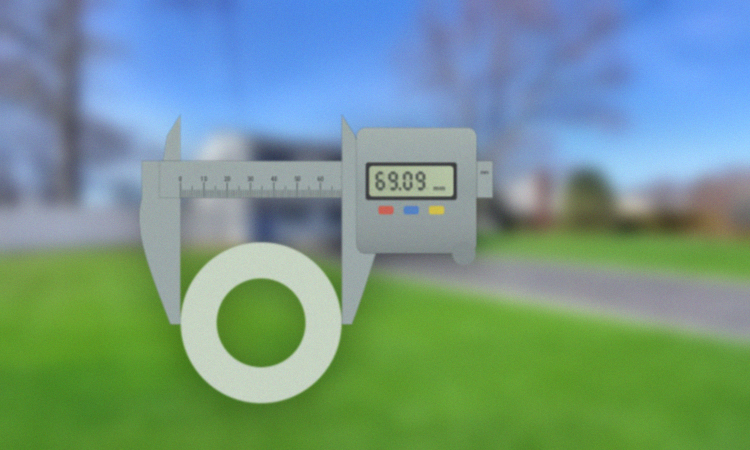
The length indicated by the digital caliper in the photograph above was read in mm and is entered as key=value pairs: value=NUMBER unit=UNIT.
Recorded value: value=69.09 unit=mm
